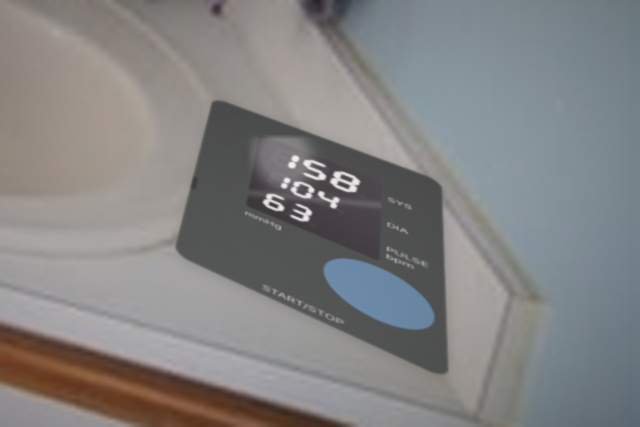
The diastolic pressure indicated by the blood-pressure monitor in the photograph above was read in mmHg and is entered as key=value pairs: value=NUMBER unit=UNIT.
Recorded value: value=104 unit=mmHg
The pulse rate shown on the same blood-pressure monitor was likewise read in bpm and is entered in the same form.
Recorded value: value=63 unit=bpm
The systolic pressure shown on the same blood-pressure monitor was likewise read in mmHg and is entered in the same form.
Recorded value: value=158 unit=mmHg
